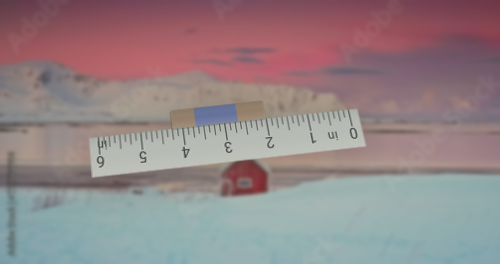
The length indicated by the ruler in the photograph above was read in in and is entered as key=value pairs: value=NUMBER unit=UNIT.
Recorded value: value=2.25 unit=in
